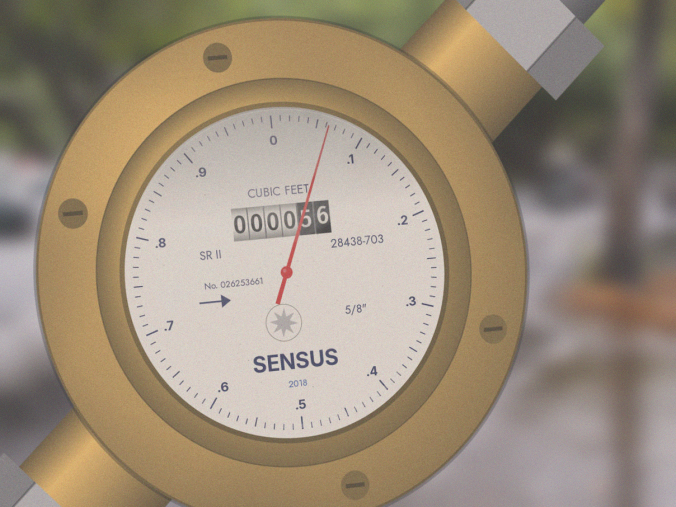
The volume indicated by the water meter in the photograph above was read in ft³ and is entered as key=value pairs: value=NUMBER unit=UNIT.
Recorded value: value=56.06 unit=ft³
